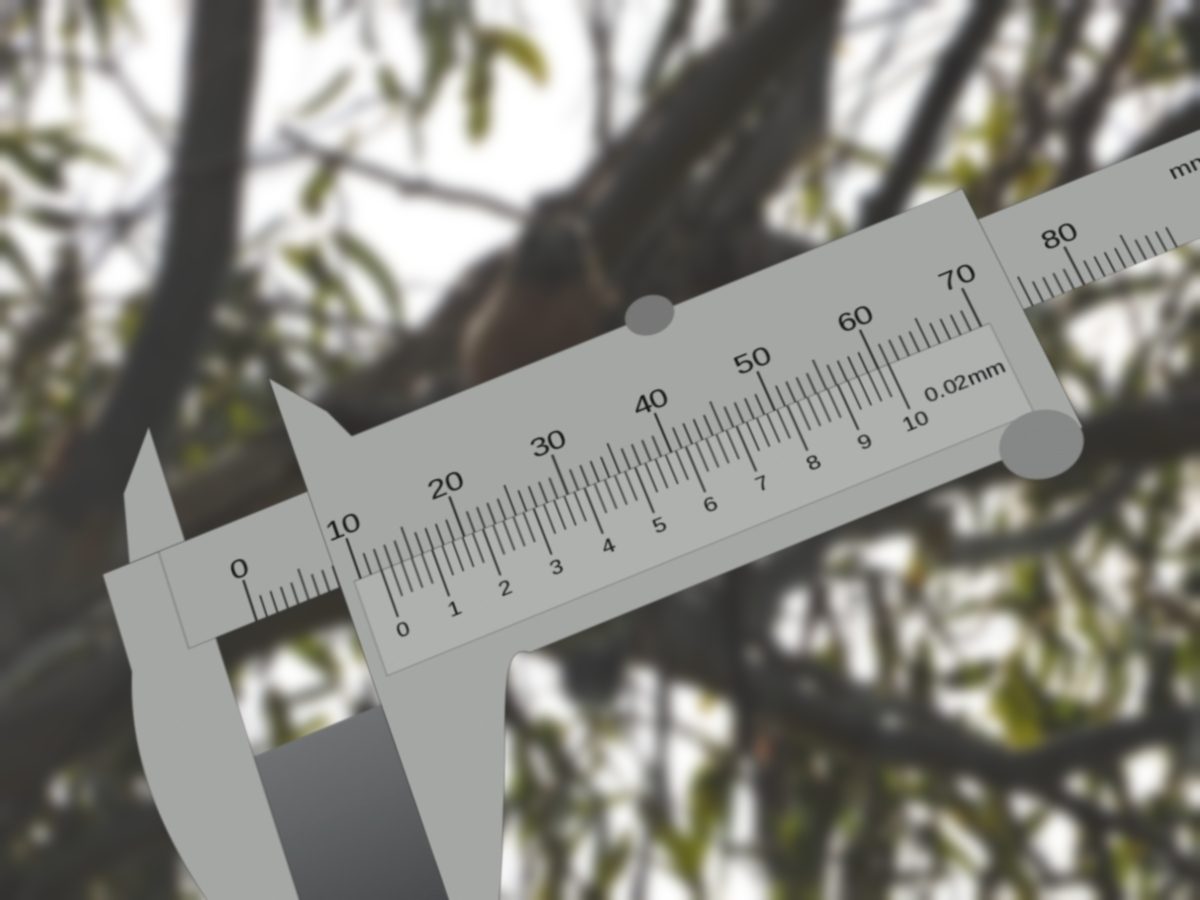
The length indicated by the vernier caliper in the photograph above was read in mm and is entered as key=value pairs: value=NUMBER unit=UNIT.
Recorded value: value=12.0 unit=mm
